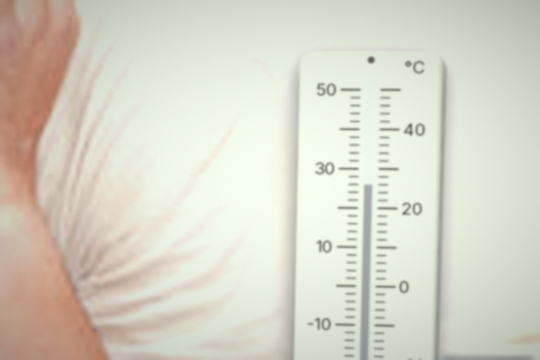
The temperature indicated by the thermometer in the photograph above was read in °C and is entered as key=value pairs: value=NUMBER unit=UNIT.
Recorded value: value=26 unit=°C
